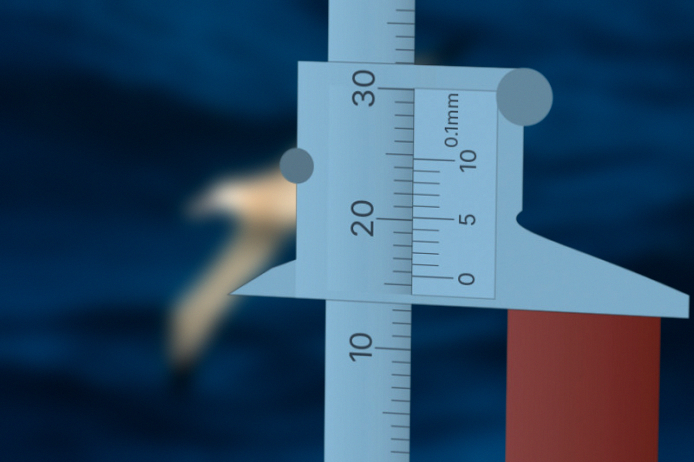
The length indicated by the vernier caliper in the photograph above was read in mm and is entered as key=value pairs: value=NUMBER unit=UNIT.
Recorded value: value=15.7 unit=mm
